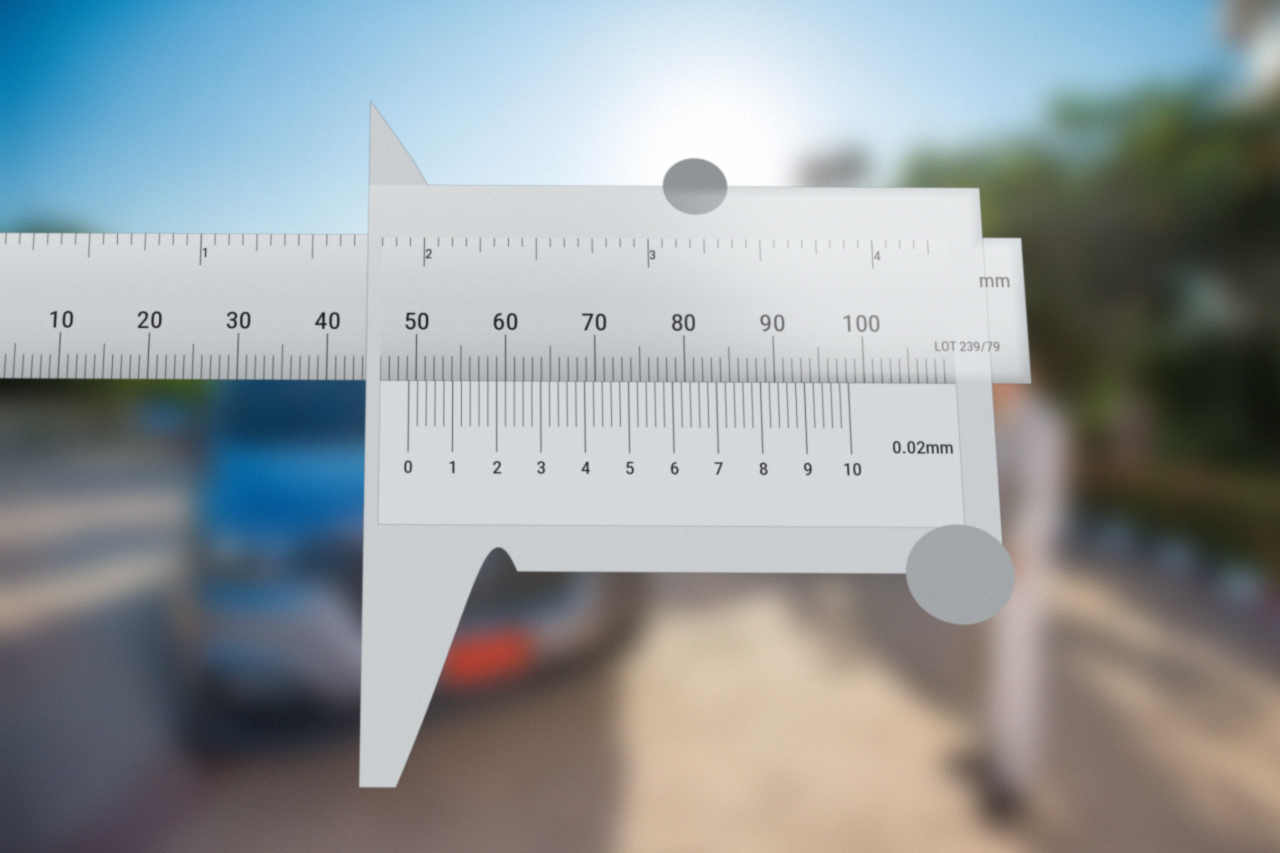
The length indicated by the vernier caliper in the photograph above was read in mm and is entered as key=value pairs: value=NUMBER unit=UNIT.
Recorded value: value=49.2 unit=mm
